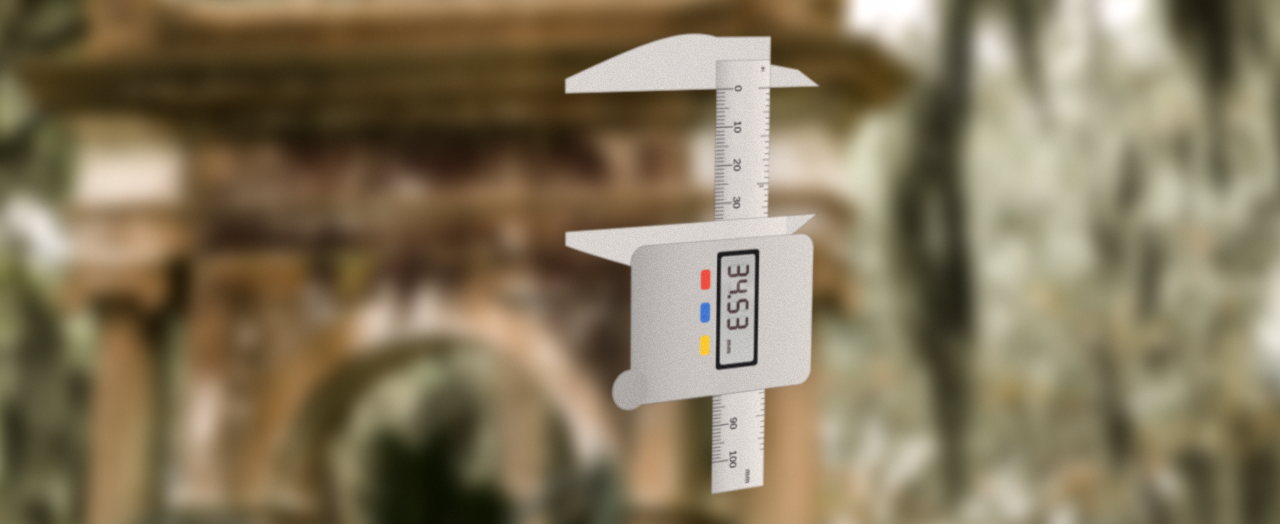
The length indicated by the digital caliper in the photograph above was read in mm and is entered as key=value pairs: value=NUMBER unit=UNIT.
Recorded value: value=34.53 unit=mm
